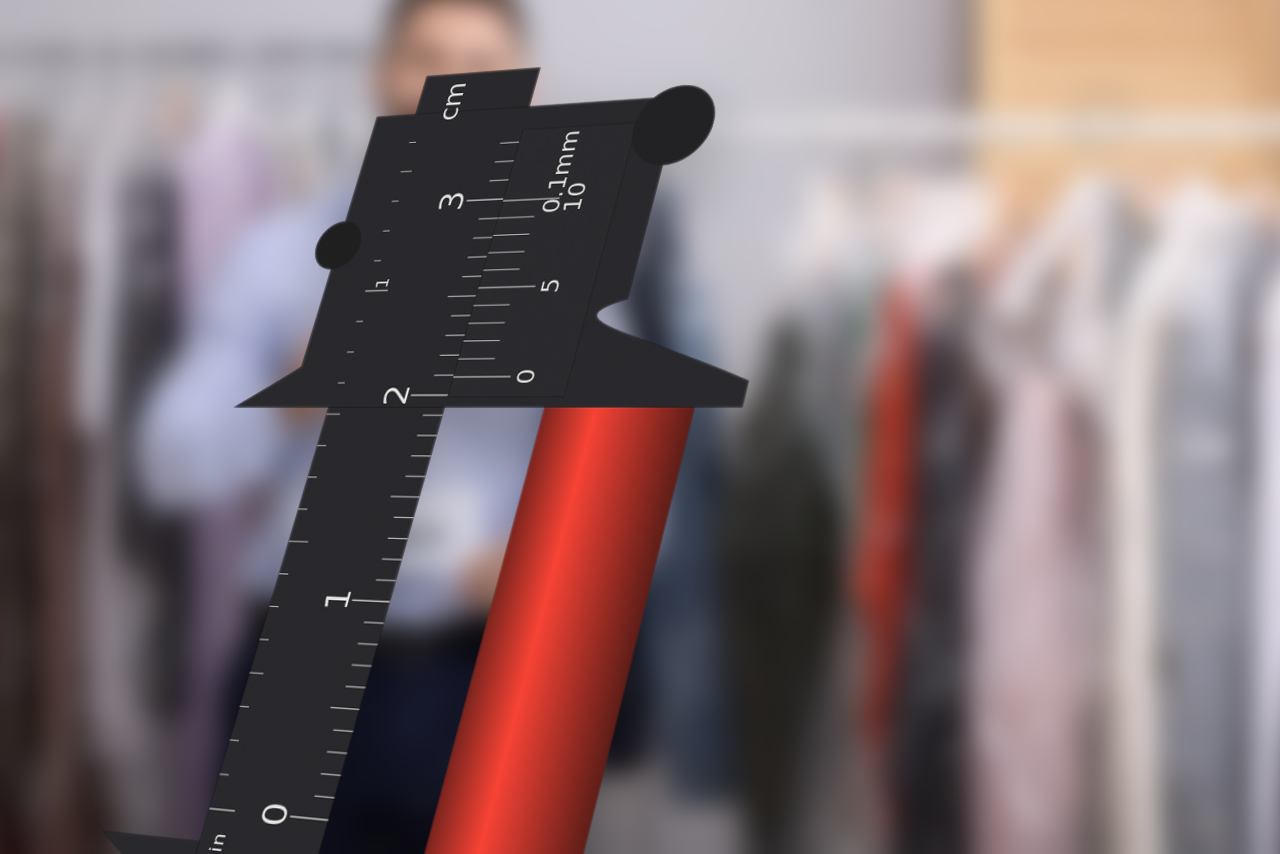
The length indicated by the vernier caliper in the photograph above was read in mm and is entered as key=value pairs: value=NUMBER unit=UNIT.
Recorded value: value=20.9 unit=mm
